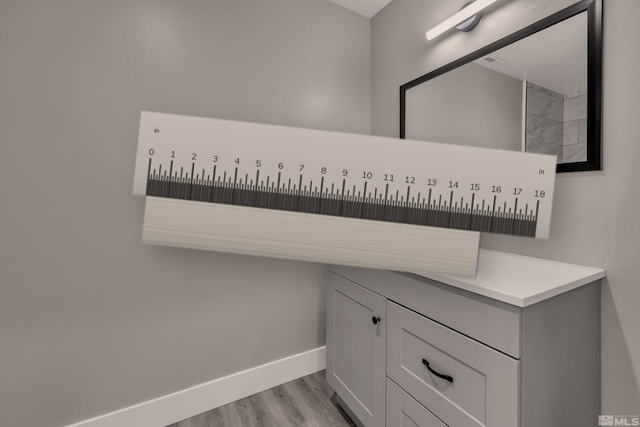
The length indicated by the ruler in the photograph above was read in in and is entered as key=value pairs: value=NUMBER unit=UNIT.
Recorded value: value=15.5 unit=in
